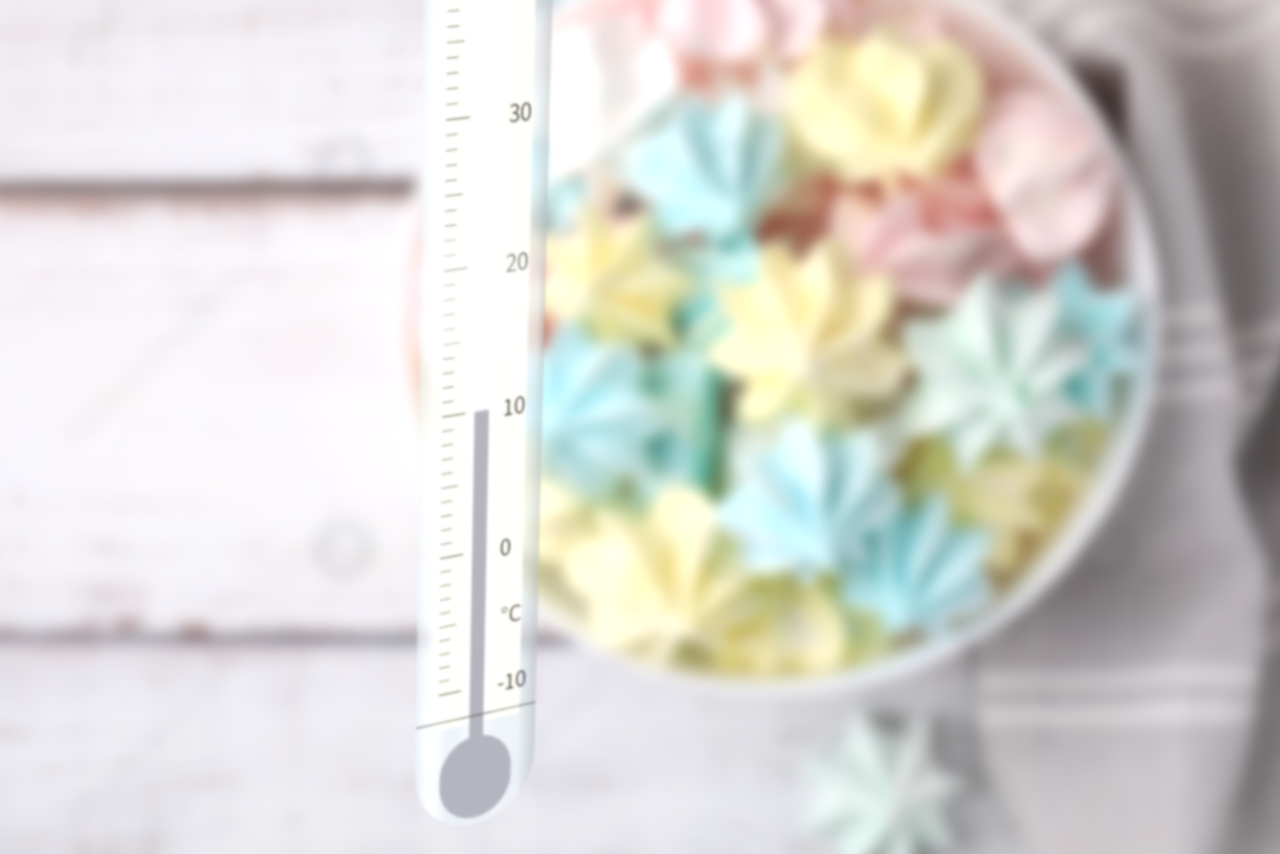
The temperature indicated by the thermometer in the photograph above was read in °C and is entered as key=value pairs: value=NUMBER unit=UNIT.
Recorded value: value=10 unit=°C
